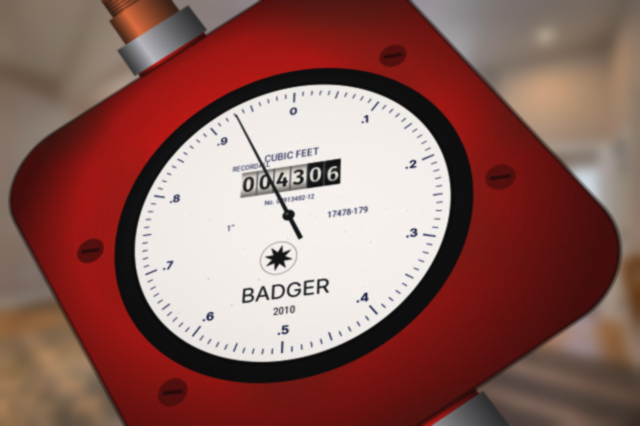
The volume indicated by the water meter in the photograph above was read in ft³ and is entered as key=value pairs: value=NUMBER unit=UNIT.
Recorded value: value=4305.93 unit=ft³
